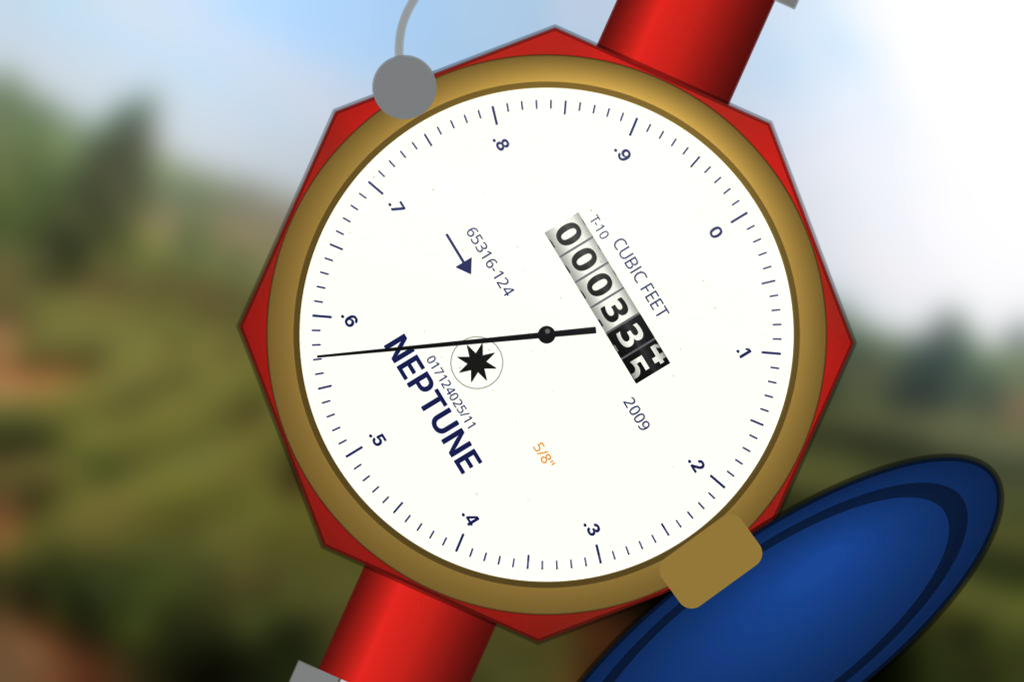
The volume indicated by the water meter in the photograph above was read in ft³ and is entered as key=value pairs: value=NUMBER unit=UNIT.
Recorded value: value=334.57 unit=ft³
